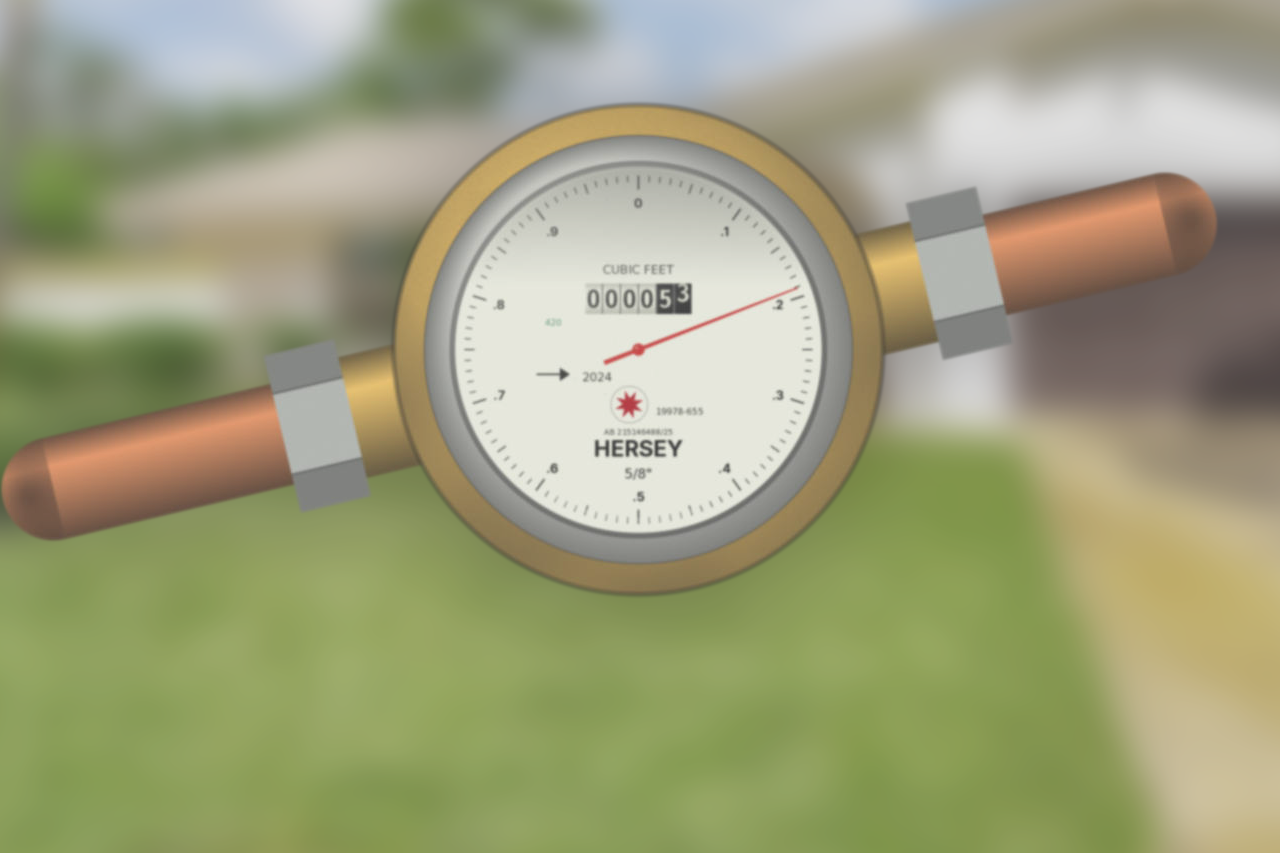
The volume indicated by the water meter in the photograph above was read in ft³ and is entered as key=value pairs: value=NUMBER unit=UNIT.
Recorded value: value=53.19 unit=ft³
